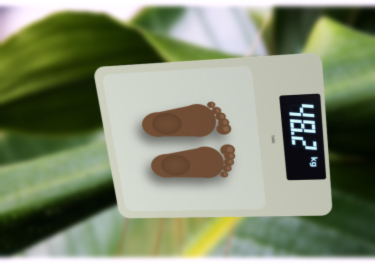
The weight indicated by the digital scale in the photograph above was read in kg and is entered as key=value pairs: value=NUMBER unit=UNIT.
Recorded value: value=48.2 unit=kg
